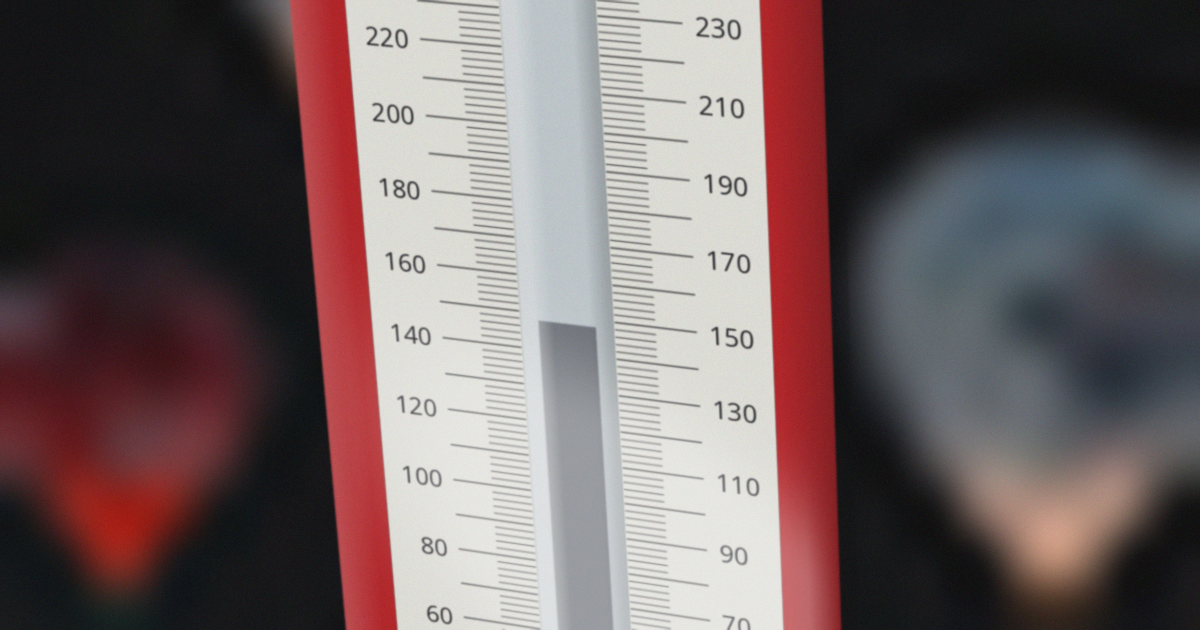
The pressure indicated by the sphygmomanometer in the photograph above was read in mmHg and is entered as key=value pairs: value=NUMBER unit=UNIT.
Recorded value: value=148 unit=mmHg
